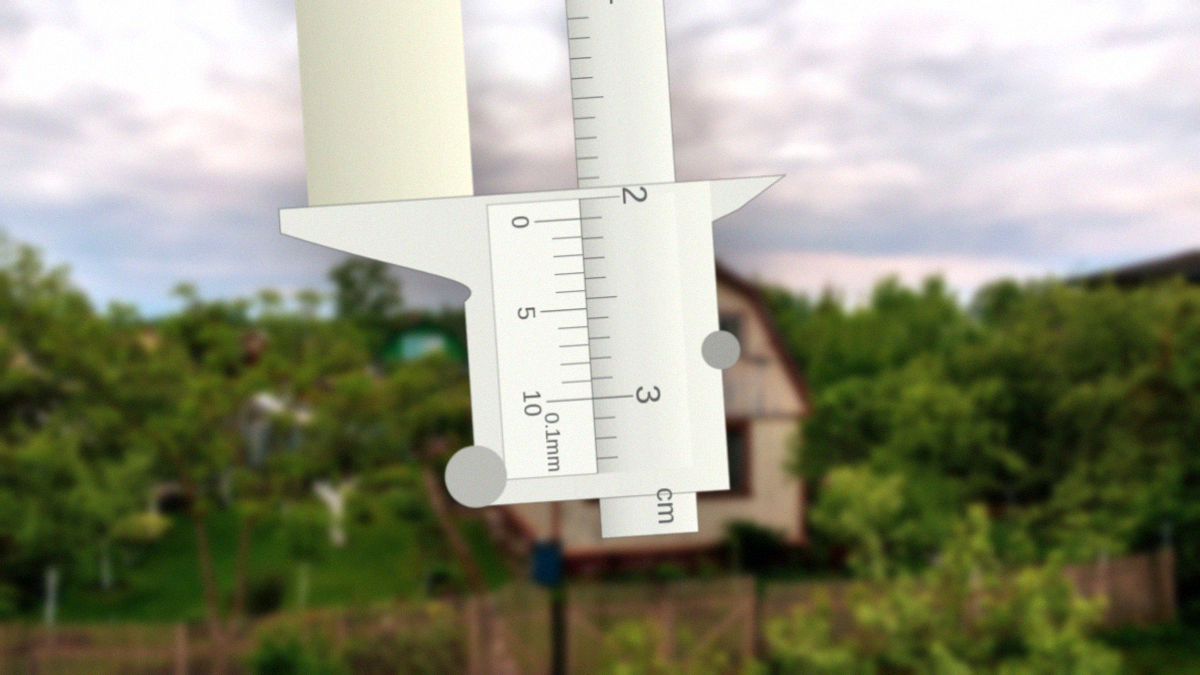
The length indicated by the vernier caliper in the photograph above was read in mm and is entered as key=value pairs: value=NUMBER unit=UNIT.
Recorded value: value=21.0 unit=mm
